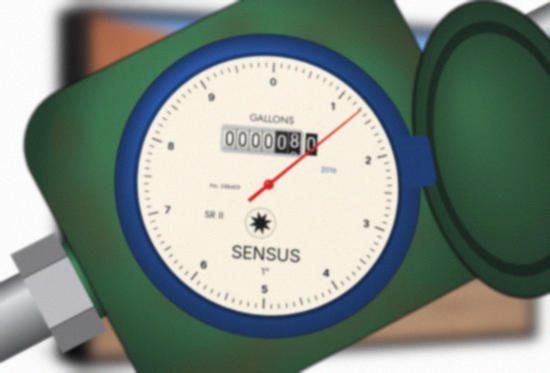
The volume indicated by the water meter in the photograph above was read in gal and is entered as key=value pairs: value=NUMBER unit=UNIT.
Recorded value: value=81.3 unit=gal
